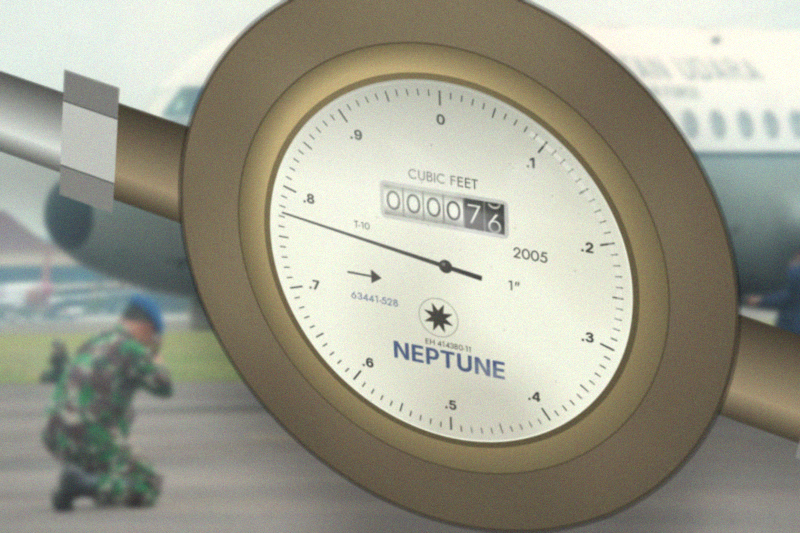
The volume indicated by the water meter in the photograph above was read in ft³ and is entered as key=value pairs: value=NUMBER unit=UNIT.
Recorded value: value=75.77 unit=ft³
